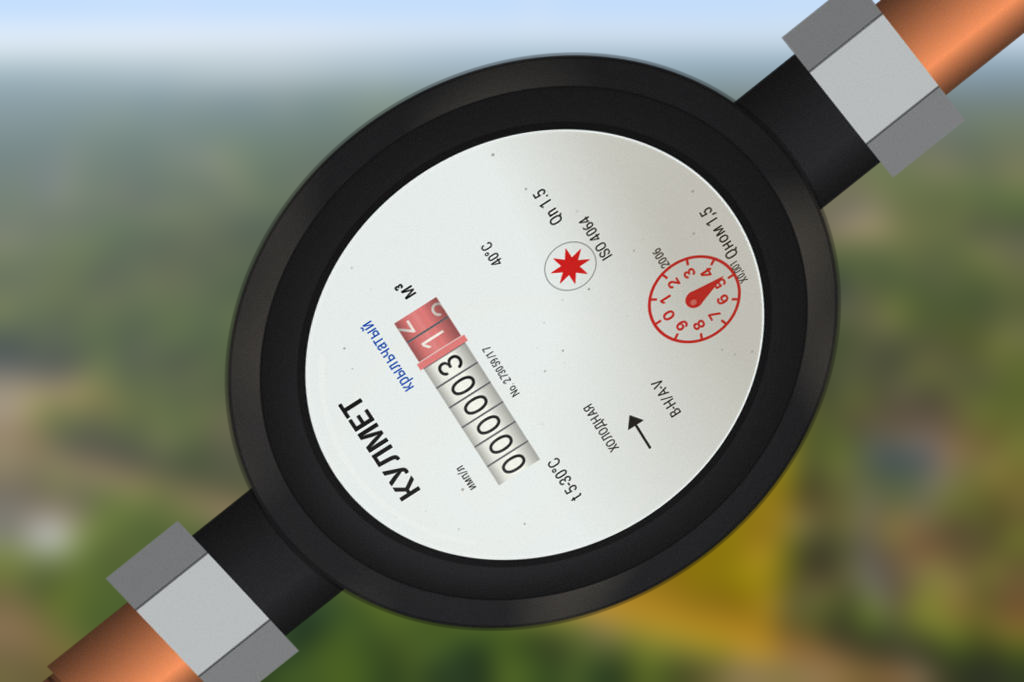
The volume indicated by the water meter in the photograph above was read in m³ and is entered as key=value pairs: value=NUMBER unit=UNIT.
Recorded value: value=3.124 unit=m³
